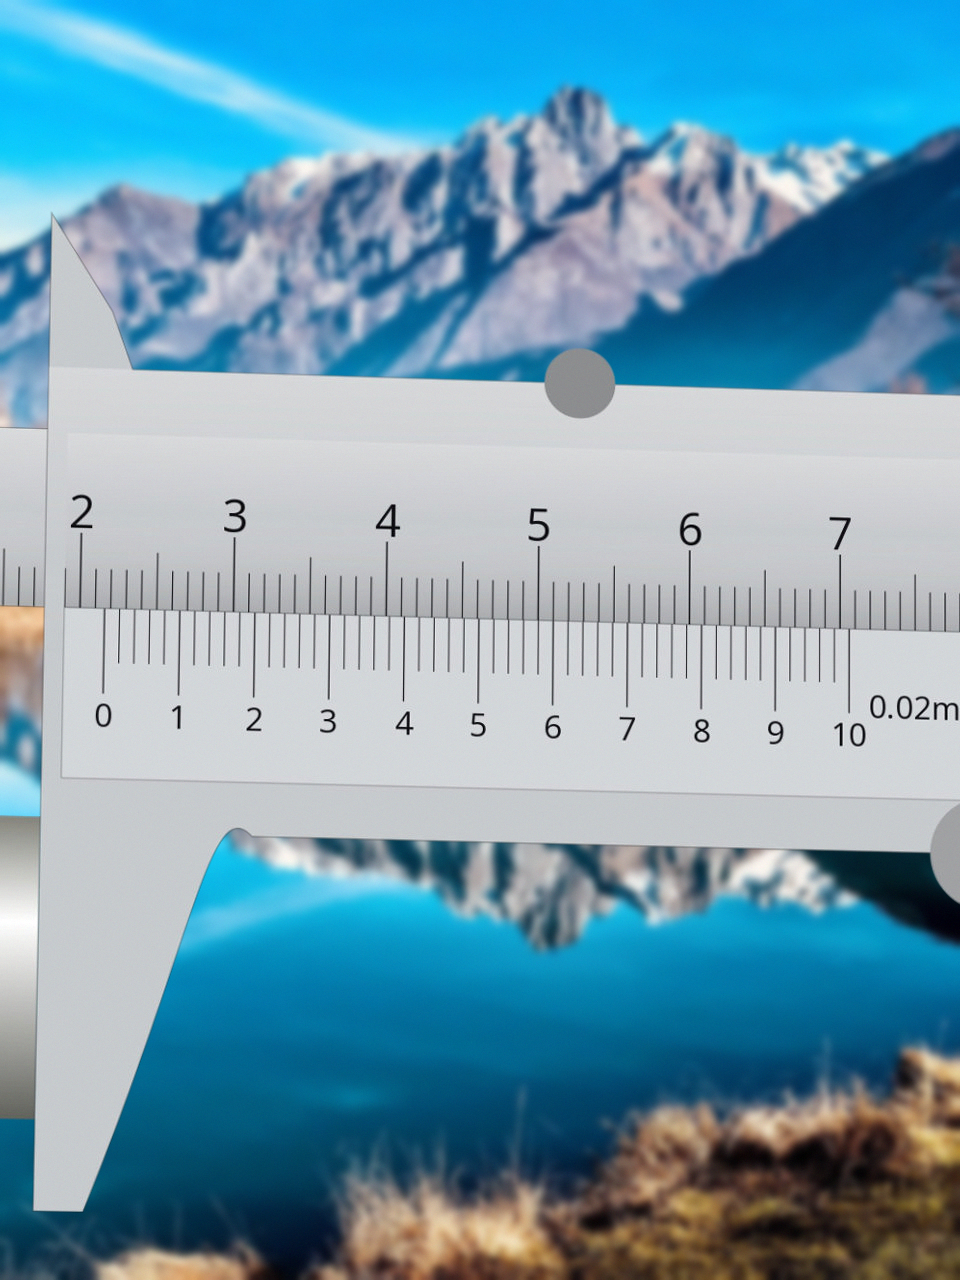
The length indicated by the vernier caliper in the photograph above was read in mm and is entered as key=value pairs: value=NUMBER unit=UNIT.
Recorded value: value=21.6 unit=mm
